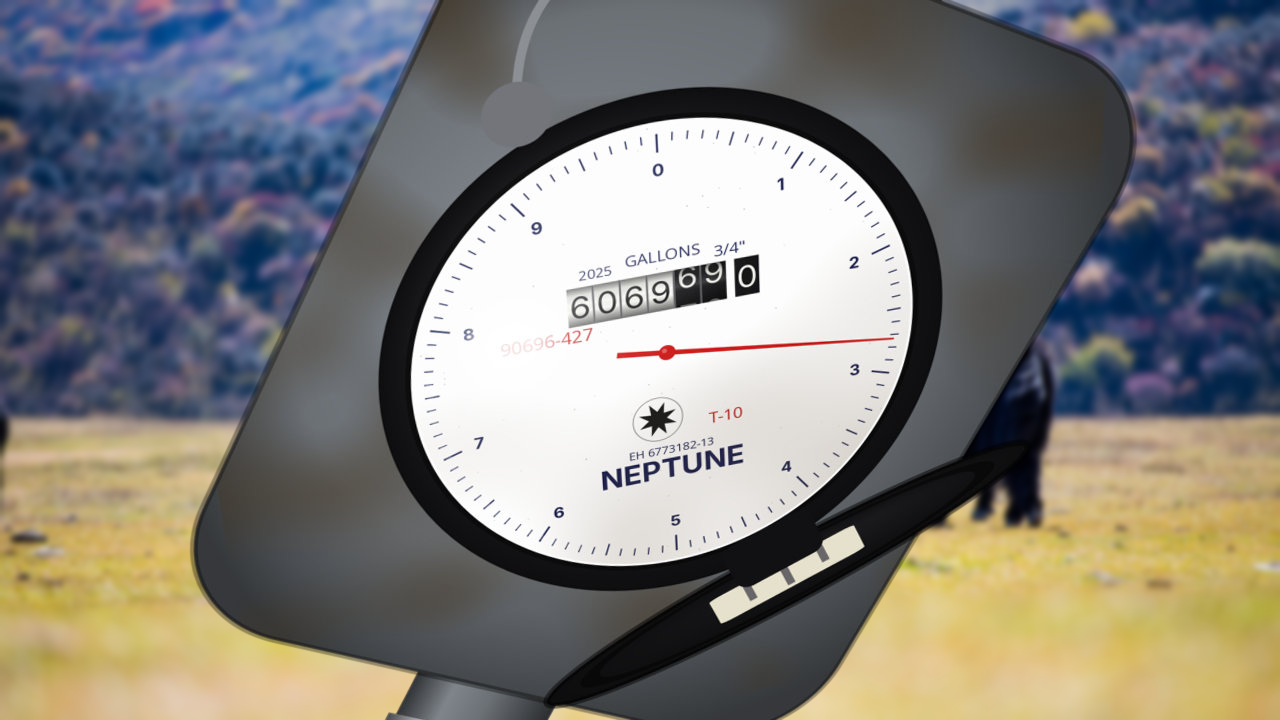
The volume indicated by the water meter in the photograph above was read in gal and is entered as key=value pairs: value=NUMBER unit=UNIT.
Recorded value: value=6069692.7 unit=gal
